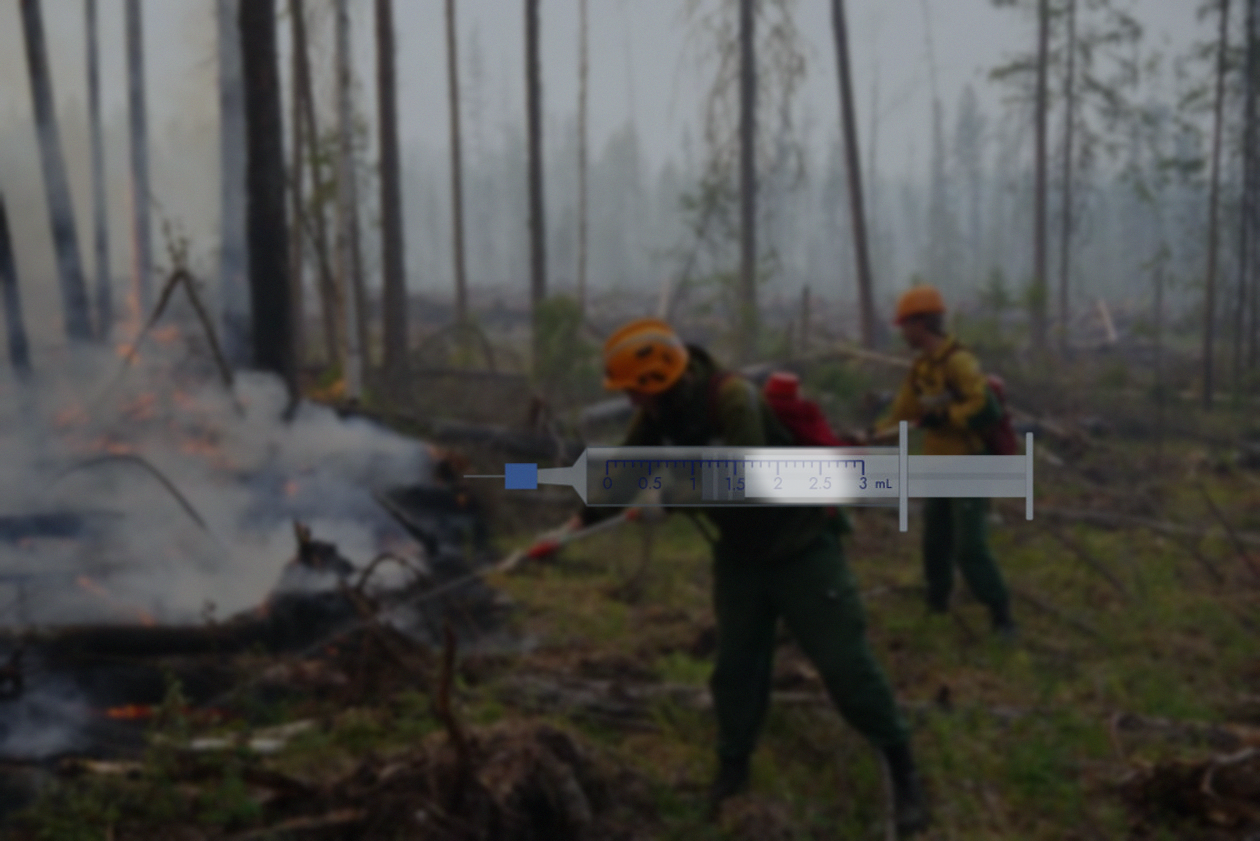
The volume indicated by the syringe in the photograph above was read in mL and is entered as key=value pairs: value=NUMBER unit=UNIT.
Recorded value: value=1.1 unit=mL
